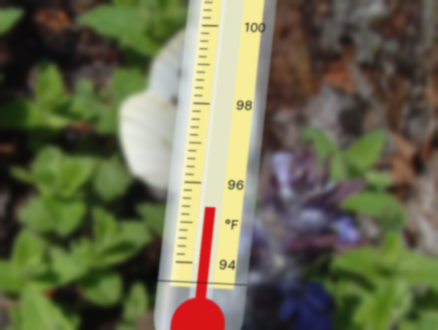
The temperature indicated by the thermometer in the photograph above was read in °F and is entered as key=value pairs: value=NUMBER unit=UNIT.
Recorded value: value=95.4 unit=°F
